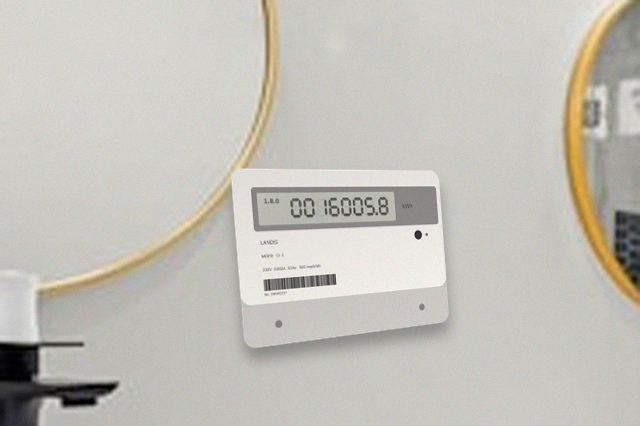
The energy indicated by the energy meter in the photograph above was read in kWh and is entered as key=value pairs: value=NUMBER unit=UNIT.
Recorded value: value=16005.8 unit=kWh
